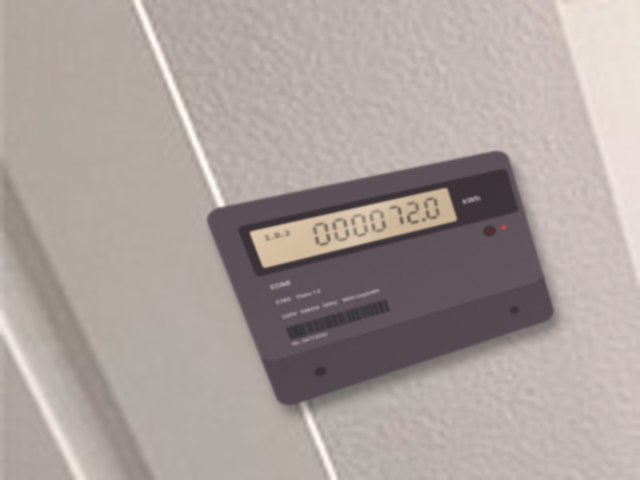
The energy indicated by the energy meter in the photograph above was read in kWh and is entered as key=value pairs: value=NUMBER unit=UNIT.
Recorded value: value=72.0 unit=kWh
